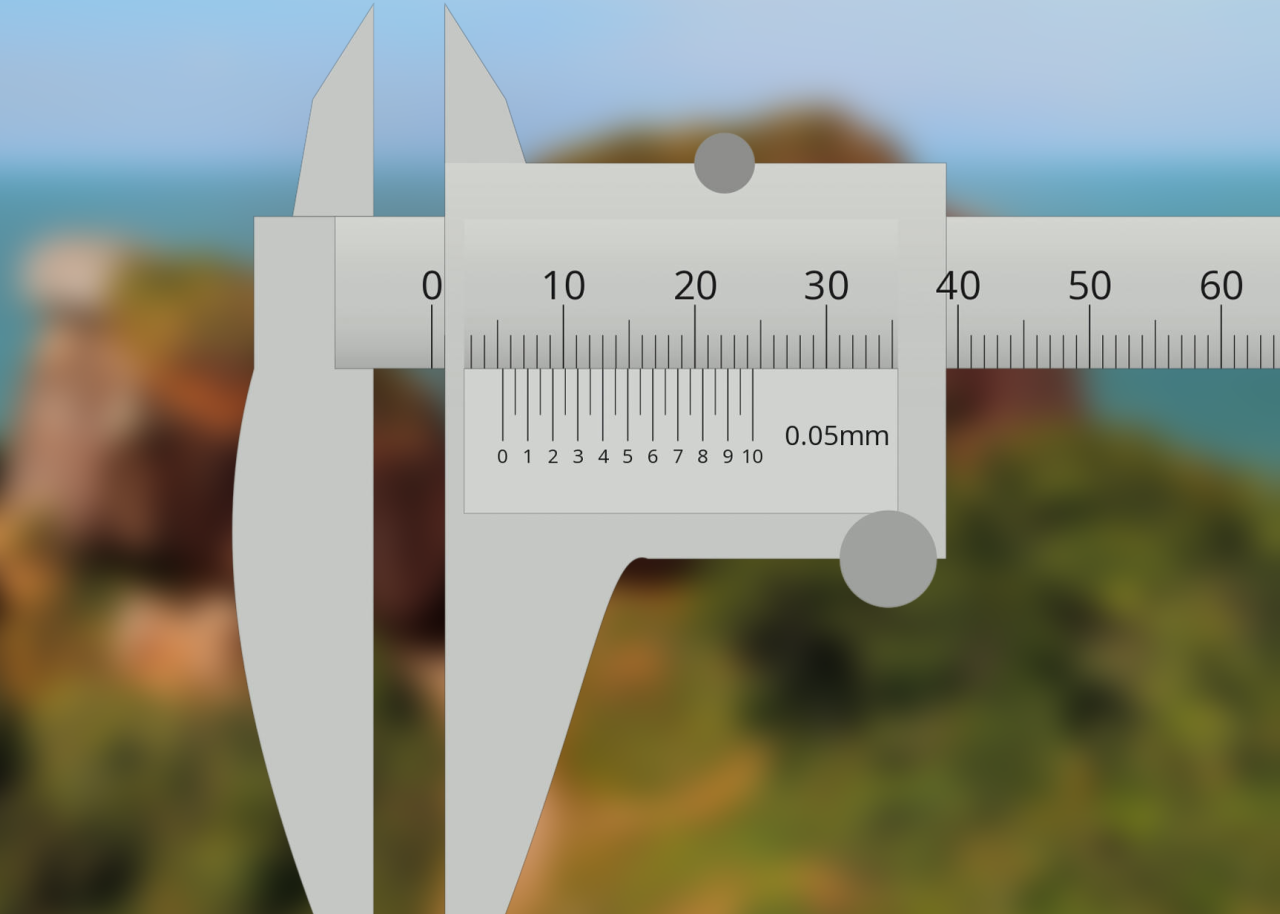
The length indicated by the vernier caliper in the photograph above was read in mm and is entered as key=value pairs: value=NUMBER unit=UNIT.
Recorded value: value=5.4 unit=mm
